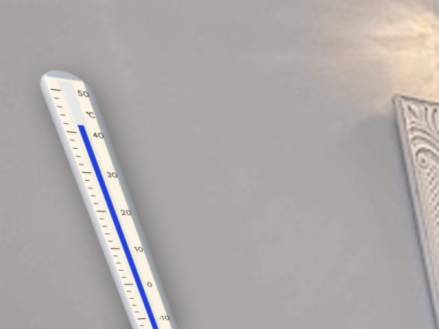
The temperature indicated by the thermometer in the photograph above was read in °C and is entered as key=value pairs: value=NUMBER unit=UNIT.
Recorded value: value=42 unit=°C
